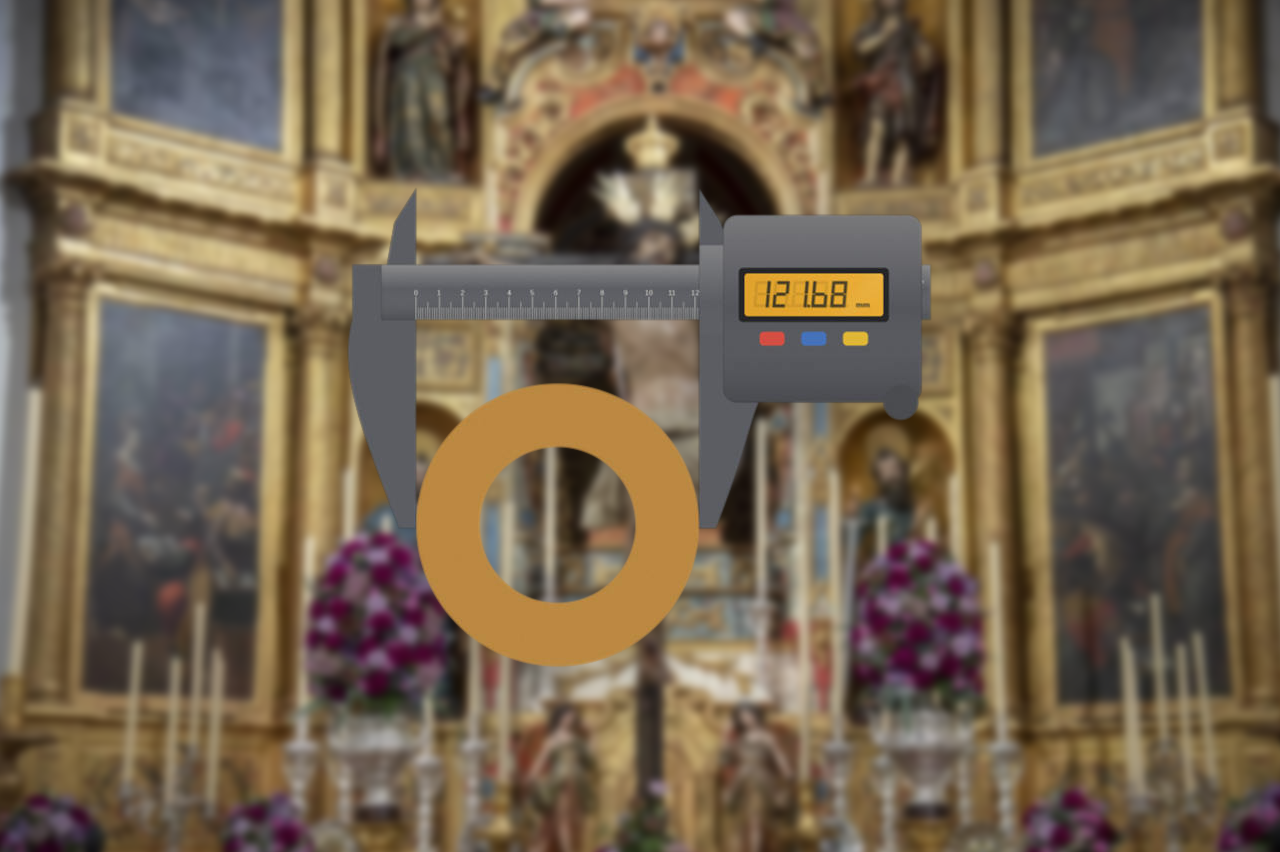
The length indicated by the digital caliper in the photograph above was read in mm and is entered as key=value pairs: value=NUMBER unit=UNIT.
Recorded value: value=121.68 unit=mm
